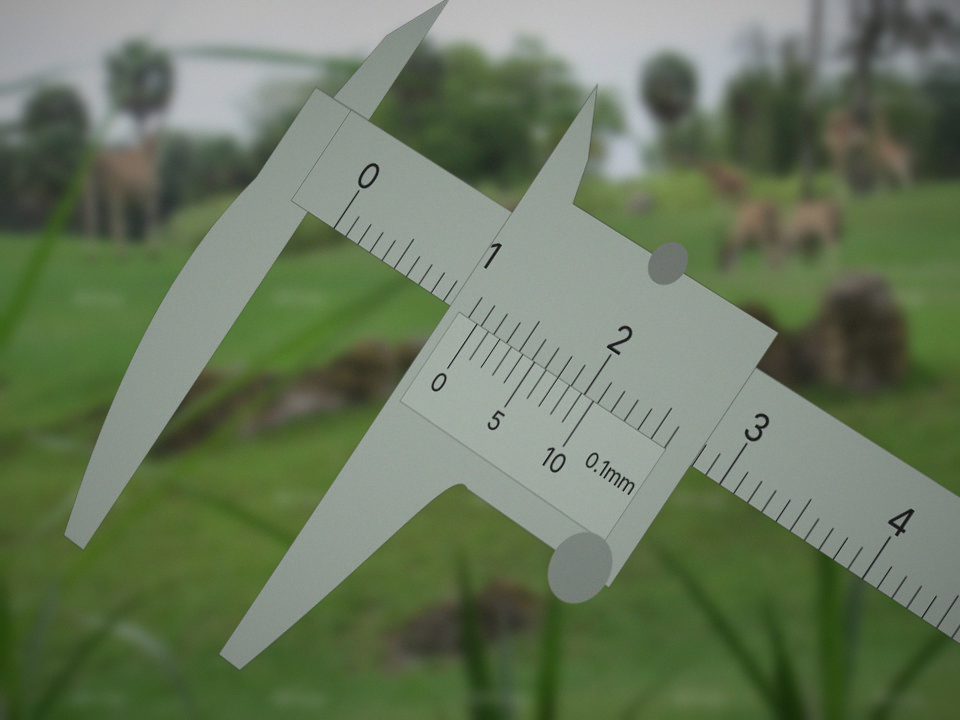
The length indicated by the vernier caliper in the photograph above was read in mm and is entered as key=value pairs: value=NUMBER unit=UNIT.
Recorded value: value=11.7 unit=mm
